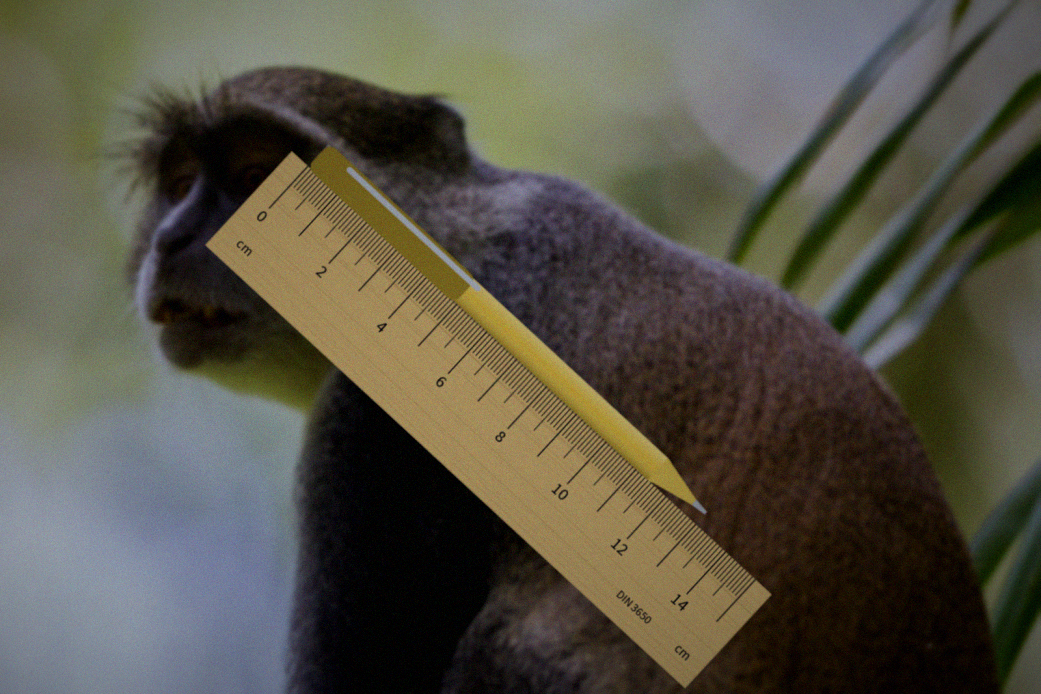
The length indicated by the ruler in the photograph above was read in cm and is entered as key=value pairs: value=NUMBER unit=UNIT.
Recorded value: value=13 unit=cm
